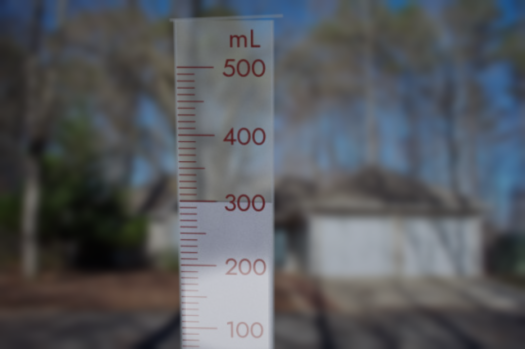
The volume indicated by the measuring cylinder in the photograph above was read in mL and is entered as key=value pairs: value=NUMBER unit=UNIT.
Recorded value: value=300 unit=mL
